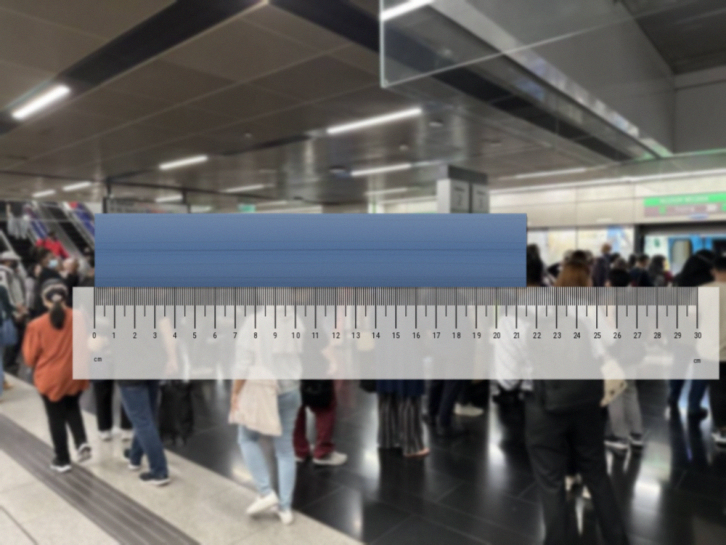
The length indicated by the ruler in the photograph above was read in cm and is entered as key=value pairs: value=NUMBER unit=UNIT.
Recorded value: value=21.5 unit=cm
